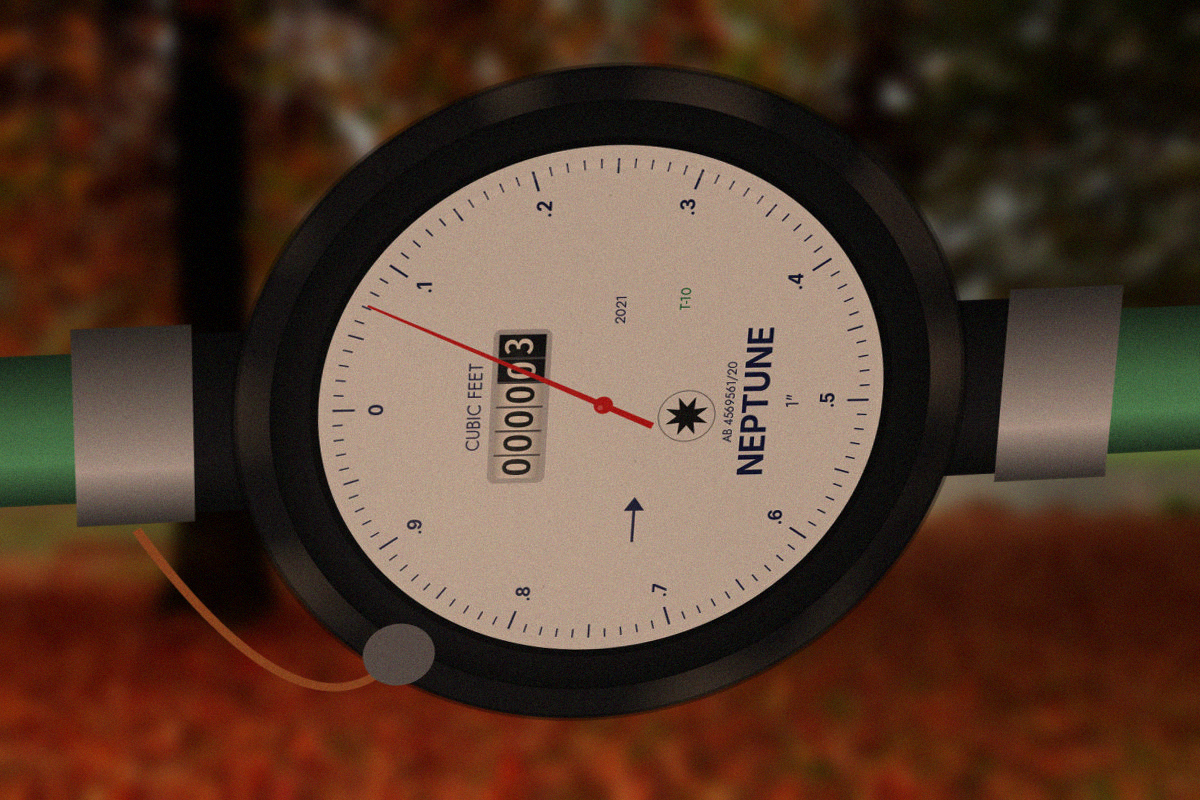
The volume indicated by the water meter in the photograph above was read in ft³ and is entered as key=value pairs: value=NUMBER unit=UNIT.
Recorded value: value=3.07 unit=ft³
